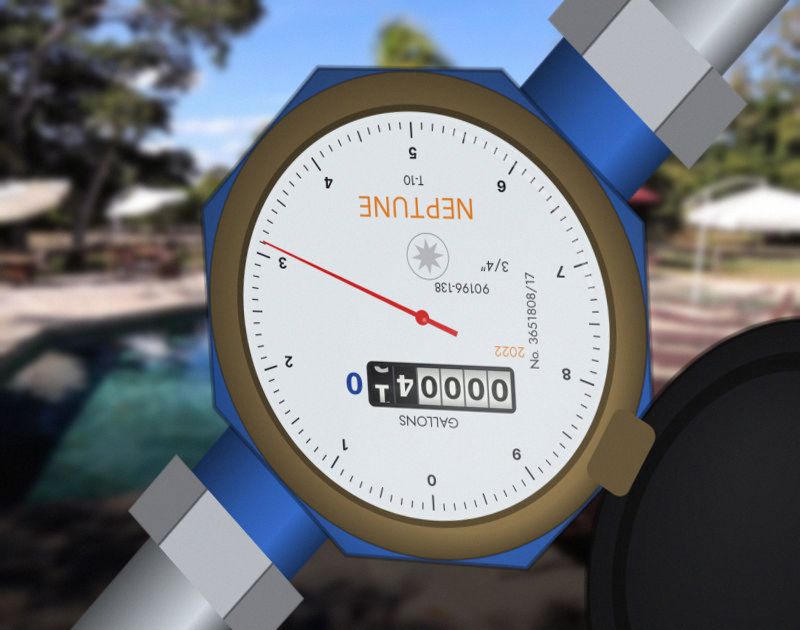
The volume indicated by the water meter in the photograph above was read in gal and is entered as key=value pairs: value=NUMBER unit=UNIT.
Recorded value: value=413.1 unit=gal
